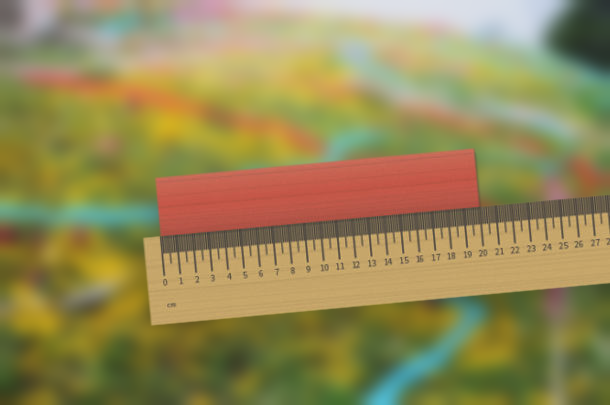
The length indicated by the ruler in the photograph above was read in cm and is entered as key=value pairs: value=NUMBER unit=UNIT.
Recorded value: value=20 unit=cm
